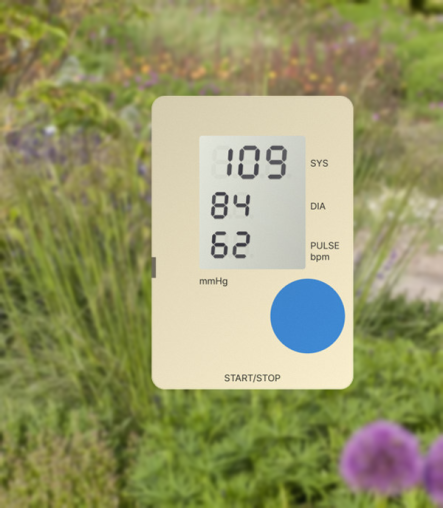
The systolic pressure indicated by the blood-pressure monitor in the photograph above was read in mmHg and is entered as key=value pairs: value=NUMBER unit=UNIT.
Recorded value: value=109 unit=mmHg
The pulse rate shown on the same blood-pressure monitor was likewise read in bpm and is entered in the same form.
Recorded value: value=62 unit=bpm
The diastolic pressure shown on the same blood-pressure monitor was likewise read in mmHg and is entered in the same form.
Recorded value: value=84 unit=mmHg
